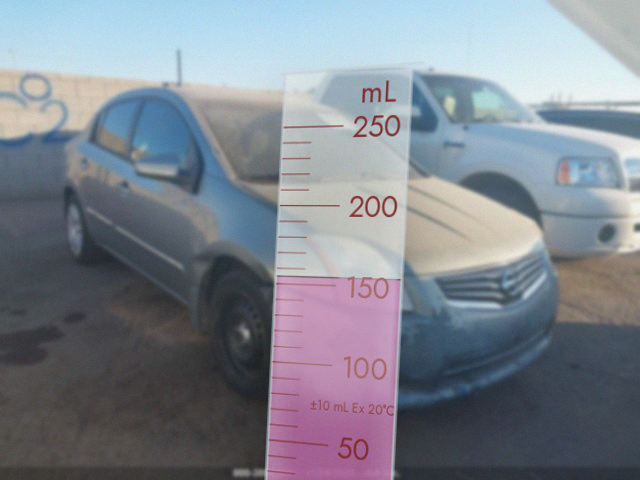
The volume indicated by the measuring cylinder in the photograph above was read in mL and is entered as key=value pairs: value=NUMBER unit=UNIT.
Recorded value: value=155 unit=mL
